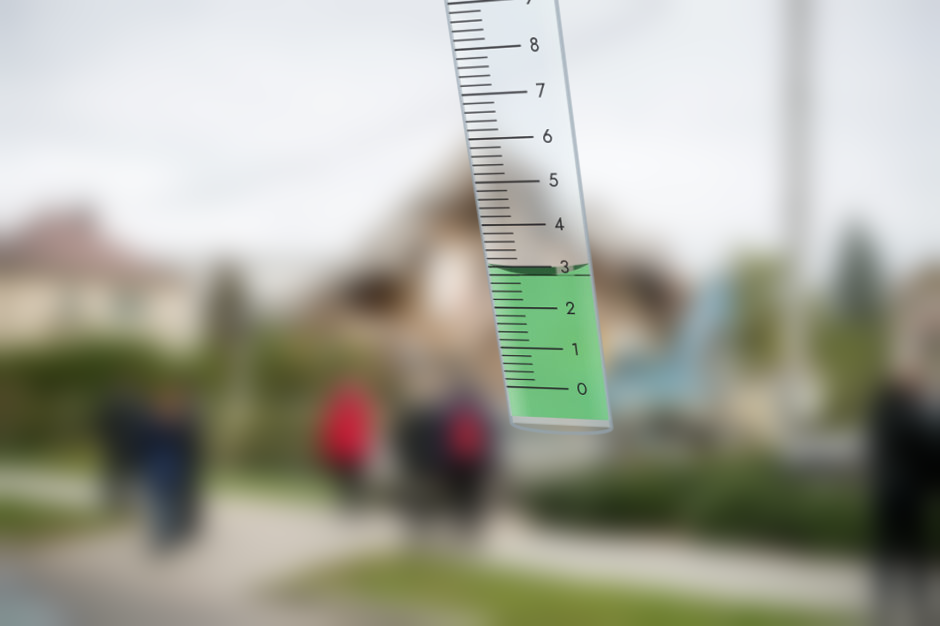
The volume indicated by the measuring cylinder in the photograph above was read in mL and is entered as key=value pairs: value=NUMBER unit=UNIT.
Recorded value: value=2.8 unit=mL
